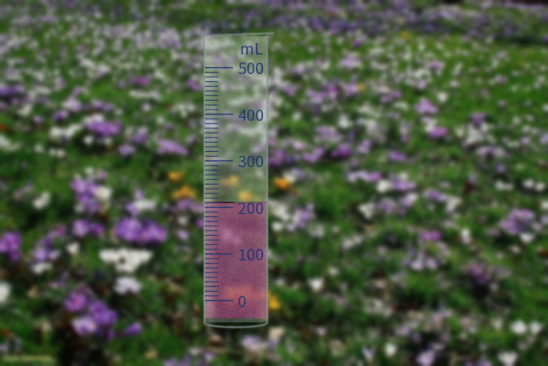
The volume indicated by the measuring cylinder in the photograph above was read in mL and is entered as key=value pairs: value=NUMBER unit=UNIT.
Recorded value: value=210 unit=mL
